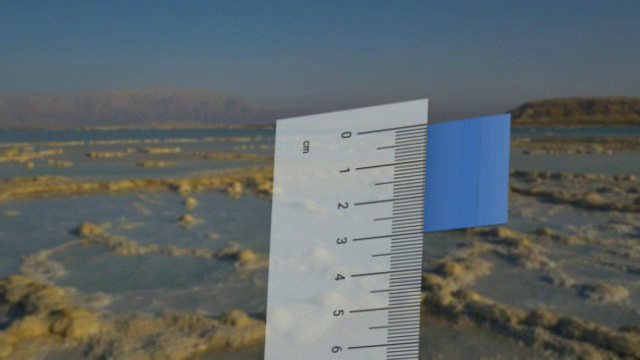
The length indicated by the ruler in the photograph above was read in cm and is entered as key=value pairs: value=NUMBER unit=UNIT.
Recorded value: value=3 unit=cm
